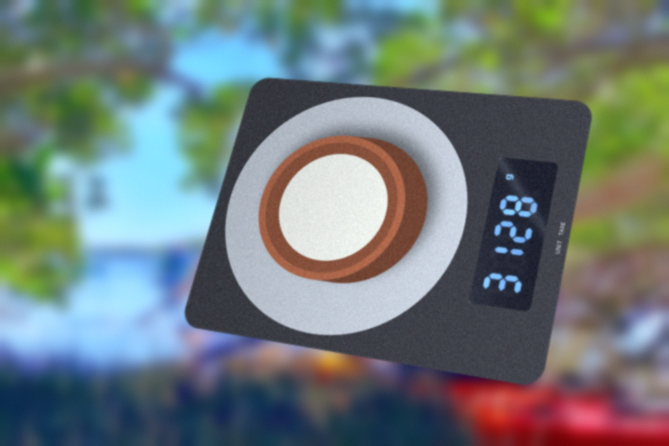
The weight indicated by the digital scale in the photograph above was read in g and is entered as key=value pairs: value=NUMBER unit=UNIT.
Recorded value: value=3128 unit=g
